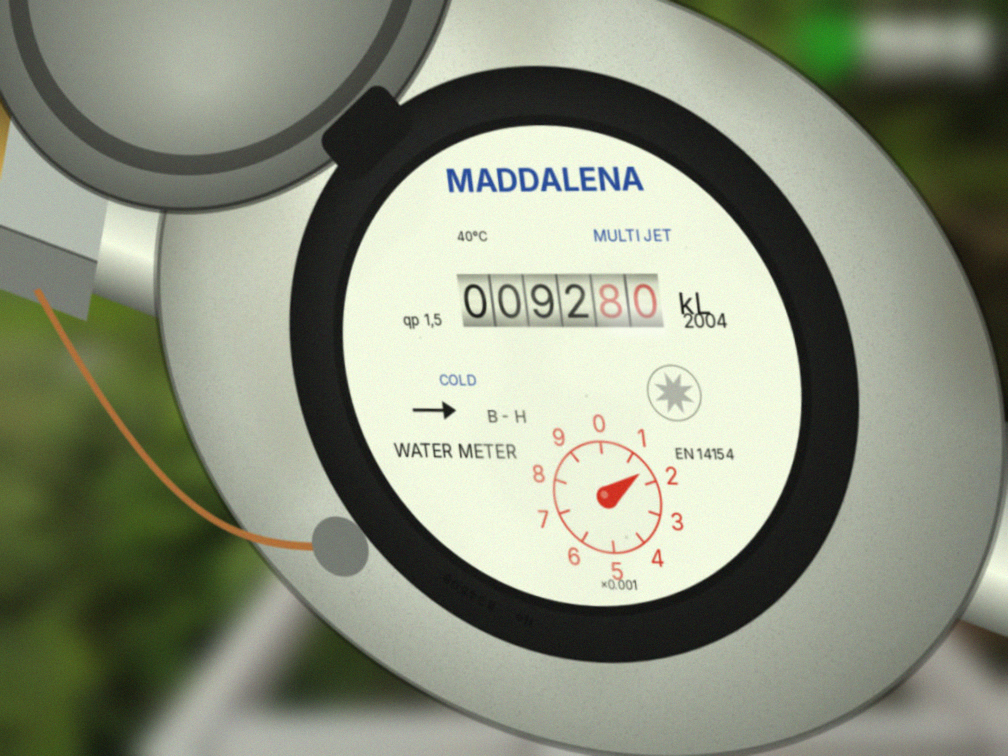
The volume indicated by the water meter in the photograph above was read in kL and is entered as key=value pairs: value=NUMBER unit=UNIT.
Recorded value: value=92.801 unit=kL
